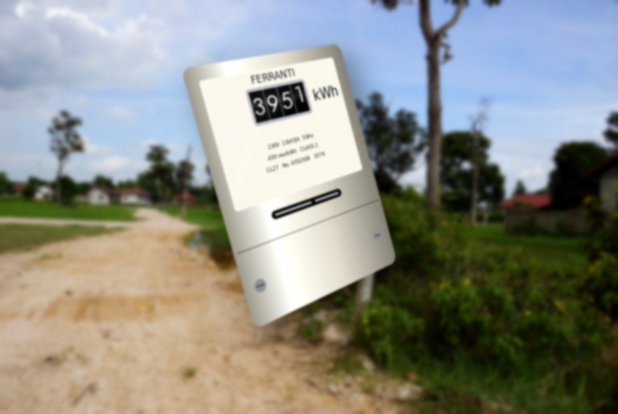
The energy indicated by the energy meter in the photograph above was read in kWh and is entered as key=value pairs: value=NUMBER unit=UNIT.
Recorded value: value=3951 unit=kWh
